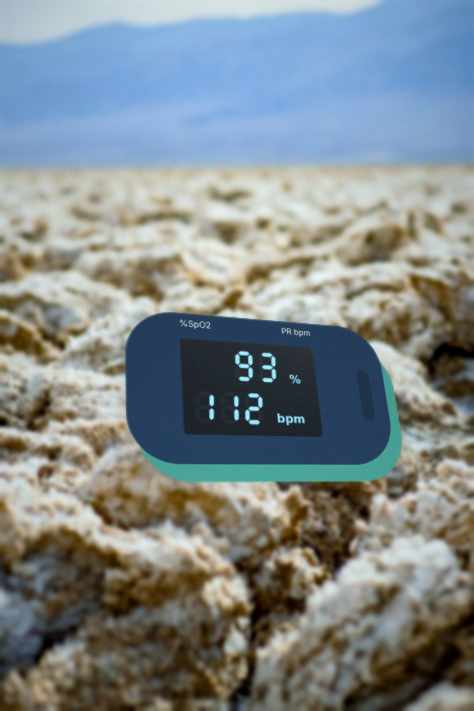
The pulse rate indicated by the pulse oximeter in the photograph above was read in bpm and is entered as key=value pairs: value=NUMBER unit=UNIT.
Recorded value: value=112 unit=bpm
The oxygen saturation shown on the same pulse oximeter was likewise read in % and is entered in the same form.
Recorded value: value=93 unit=%
